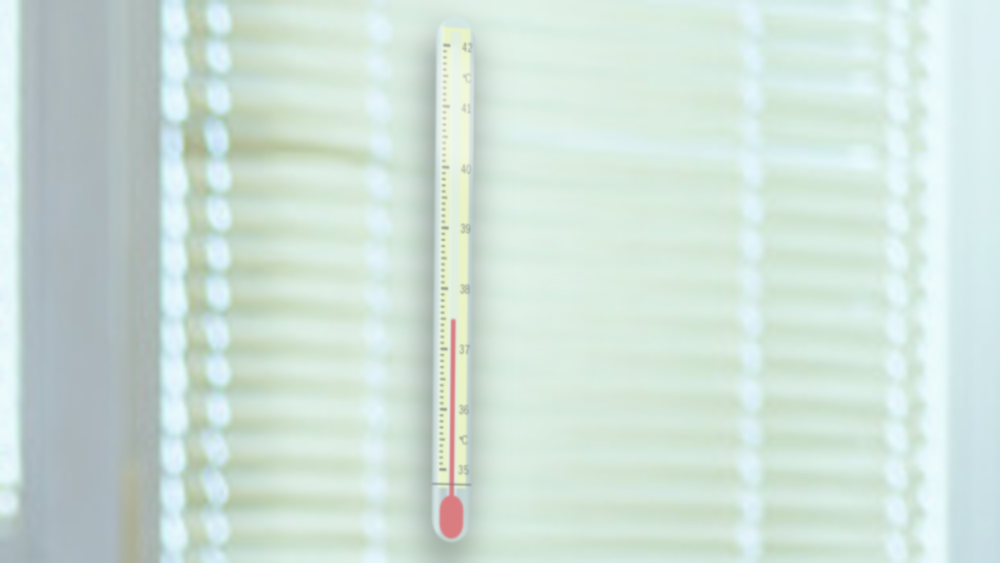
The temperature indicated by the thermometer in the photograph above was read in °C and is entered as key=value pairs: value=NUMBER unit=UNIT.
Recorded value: value=37.5 unit=°C
